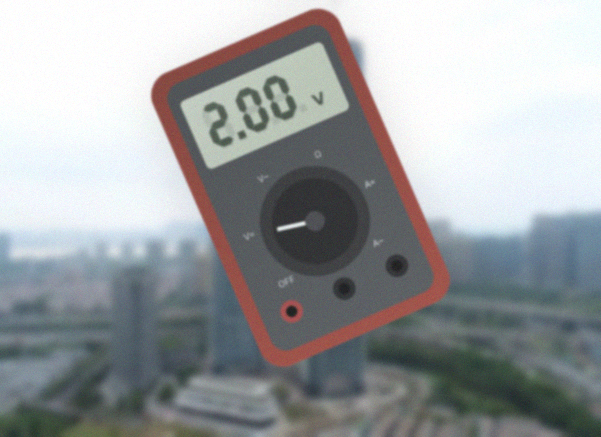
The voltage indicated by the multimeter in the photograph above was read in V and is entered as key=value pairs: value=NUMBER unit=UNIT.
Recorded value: value=2.00 unit=V
